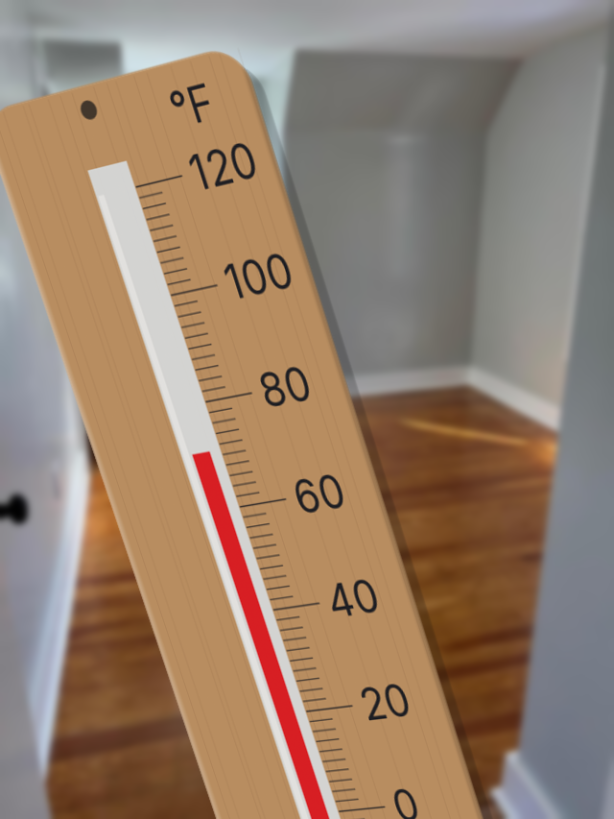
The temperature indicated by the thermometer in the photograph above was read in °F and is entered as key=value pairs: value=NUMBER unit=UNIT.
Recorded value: value=71 unit=°F
